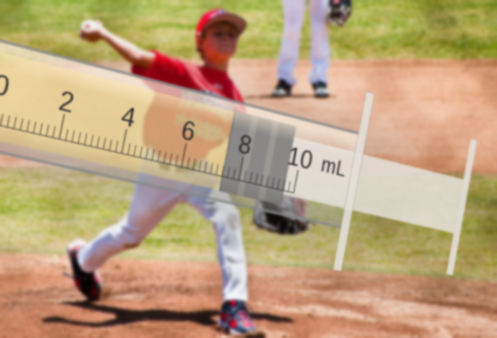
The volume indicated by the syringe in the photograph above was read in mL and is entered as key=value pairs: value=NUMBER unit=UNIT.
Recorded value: value=7.4 unit=mL
